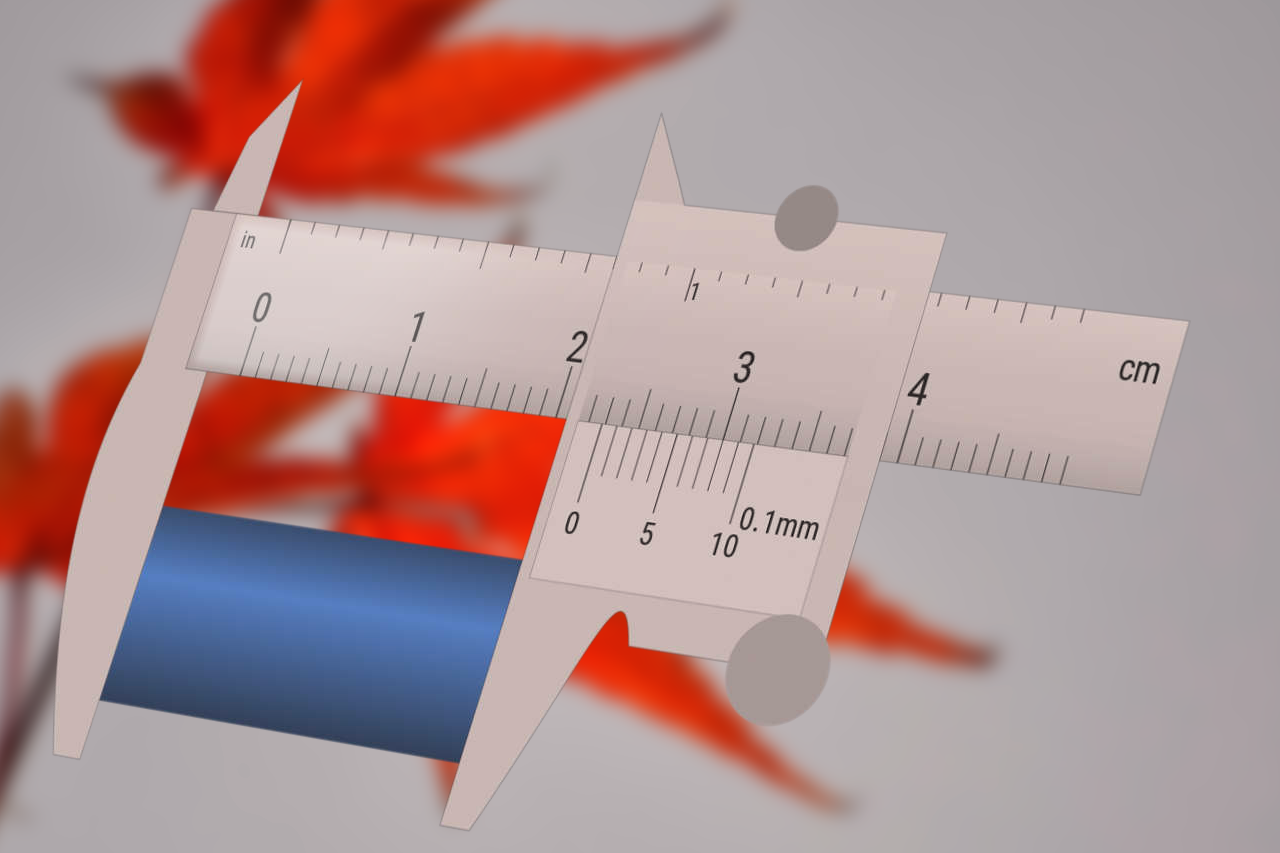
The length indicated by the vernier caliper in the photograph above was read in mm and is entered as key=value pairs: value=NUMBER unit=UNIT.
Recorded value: value=22.8 unit=mm
